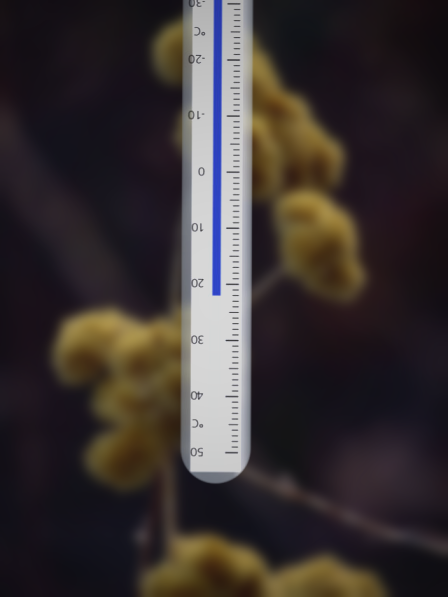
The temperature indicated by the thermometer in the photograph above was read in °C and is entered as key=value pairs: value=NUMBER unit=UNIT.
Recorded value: value=22 unit=°C
